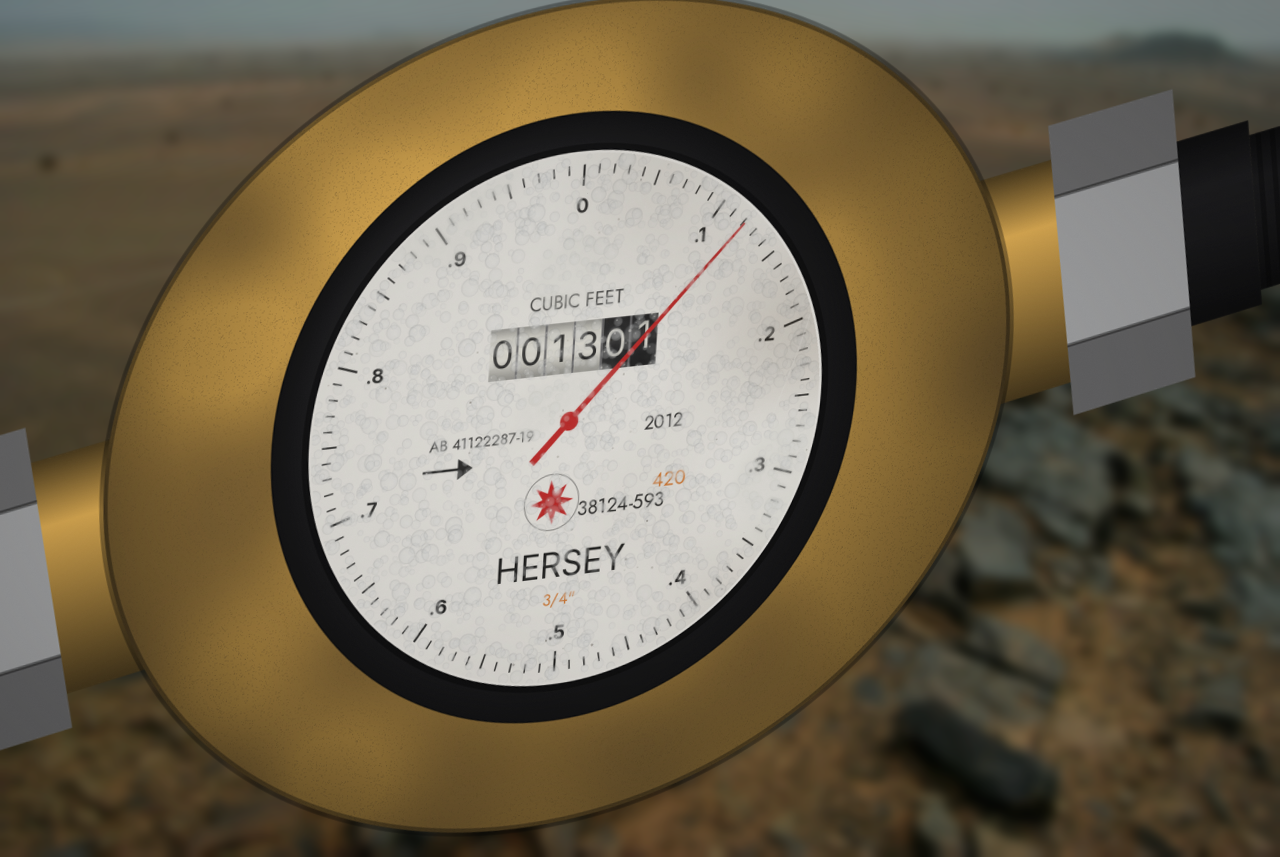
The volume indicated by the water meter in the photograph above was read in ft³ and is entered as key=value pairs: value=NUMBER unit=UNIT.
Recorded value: value=1301.12 unit=ft³
